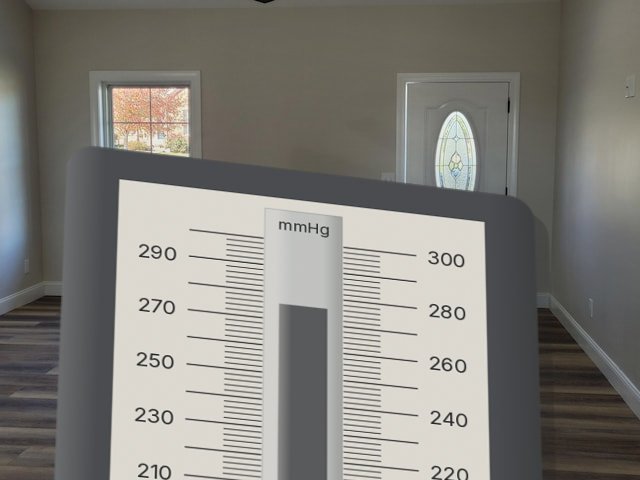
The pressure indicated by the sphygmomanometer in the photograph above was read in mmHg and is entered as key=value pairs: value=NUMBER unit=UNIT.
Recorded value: value=276 unit=mmHg
